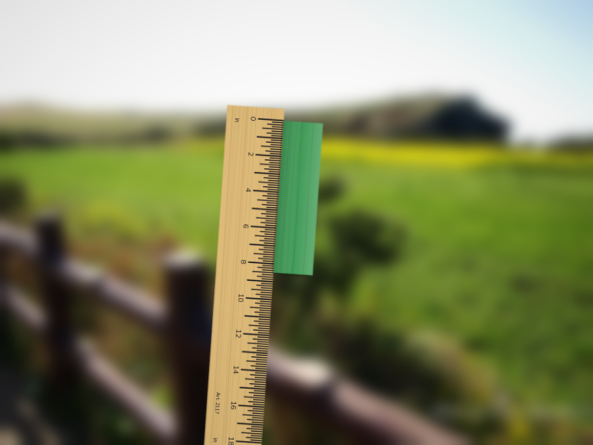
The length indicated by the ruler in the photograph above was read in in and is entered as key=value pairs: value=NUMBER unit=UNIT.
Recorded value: value=8.5 unit=in
